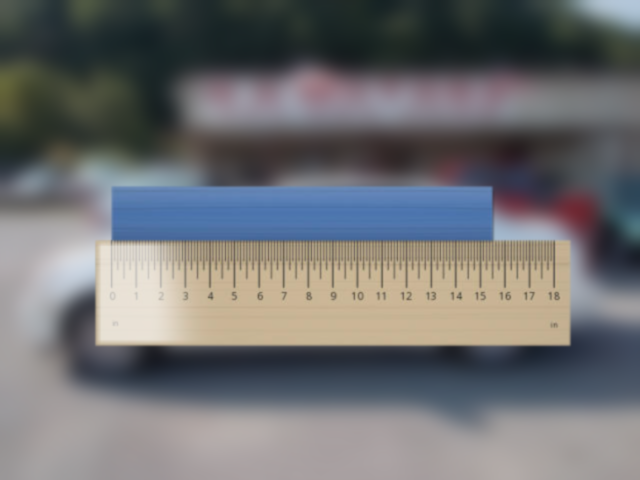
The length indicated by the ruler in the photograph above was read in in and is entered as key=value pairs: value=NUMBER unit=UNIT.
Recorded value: value=15.5 unit=in
